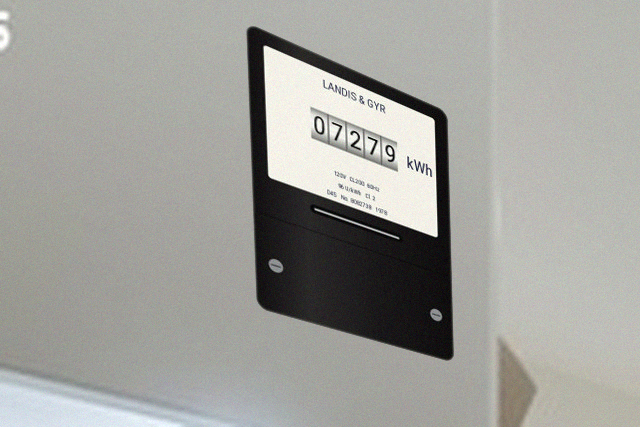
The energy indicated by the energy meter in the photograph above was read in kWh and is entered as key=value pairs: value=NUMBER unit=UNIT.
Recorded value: value=7279 unit=kWh
